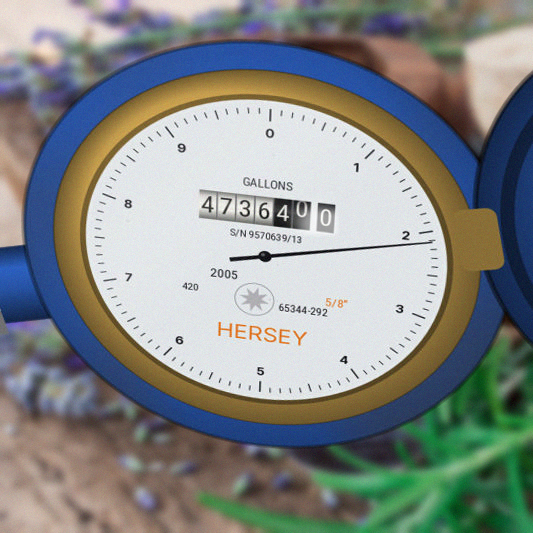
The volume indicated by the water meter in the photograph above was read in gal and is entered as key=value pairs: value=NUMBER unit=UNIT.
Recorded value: value=4736402.1 unit=gal
